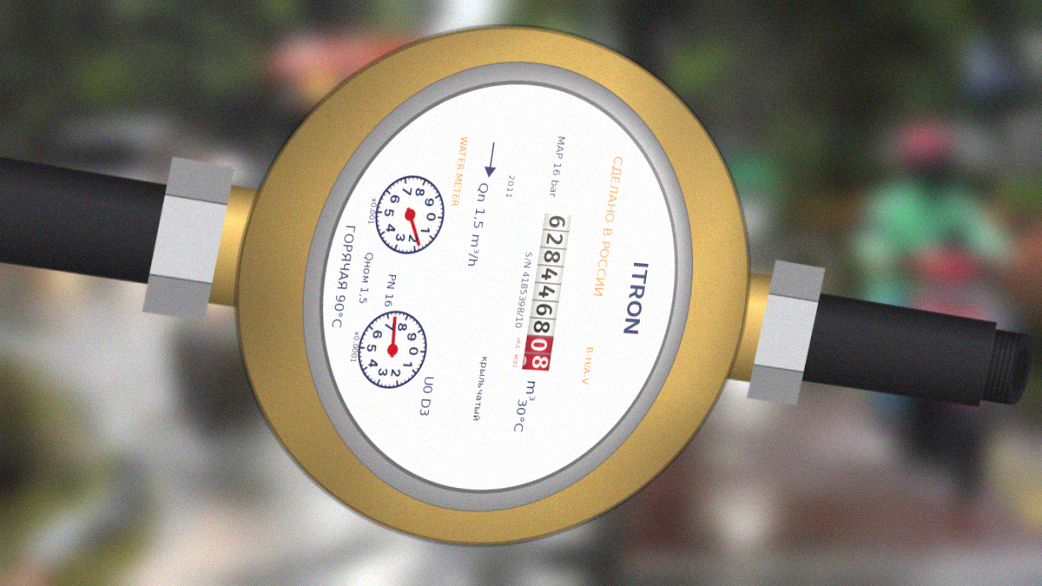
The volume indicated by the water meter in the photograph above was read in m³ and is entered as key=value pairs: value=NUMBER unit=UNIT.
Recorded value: value=6284468.0817 unit=m³
